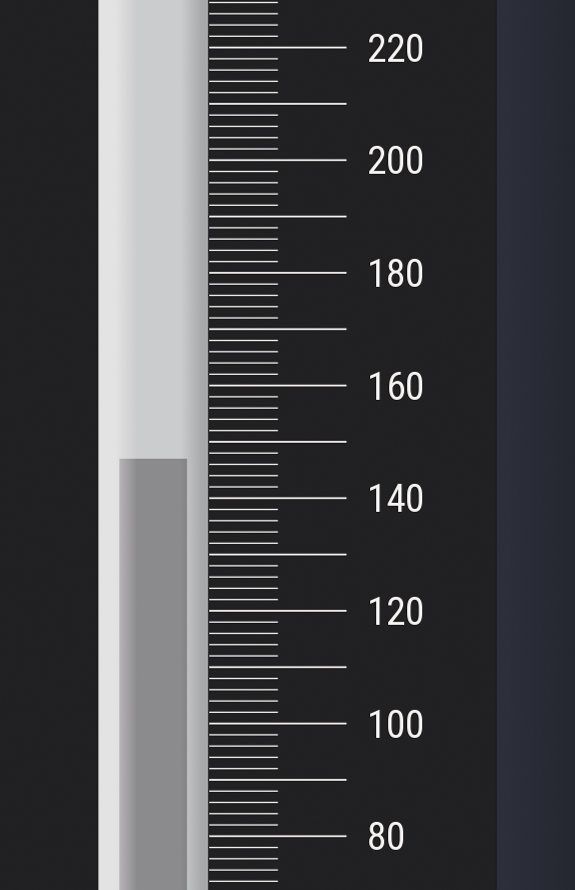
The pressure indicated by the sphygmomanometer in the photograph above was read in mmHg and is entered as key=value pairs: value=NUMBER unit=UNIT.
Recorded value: value=147 unit=mmHg
